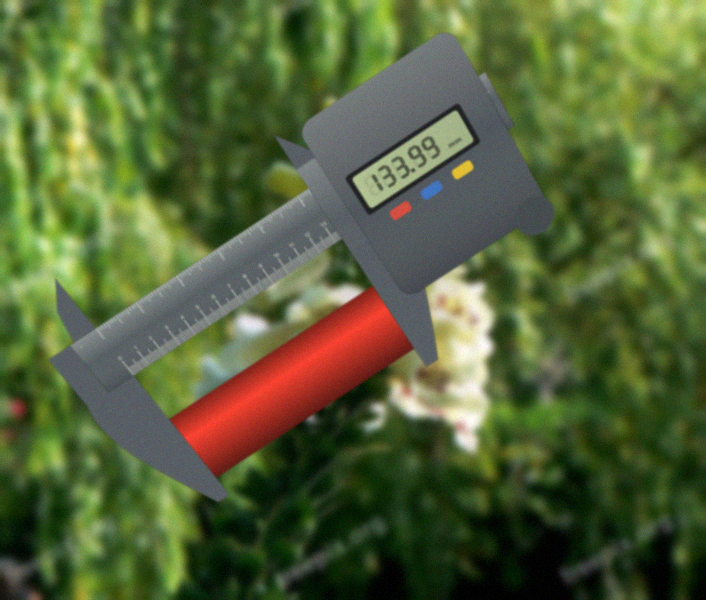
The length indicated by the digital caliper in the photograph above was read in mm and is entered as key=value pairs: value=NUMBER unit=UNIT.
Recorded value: value=133.99 unit=mm
